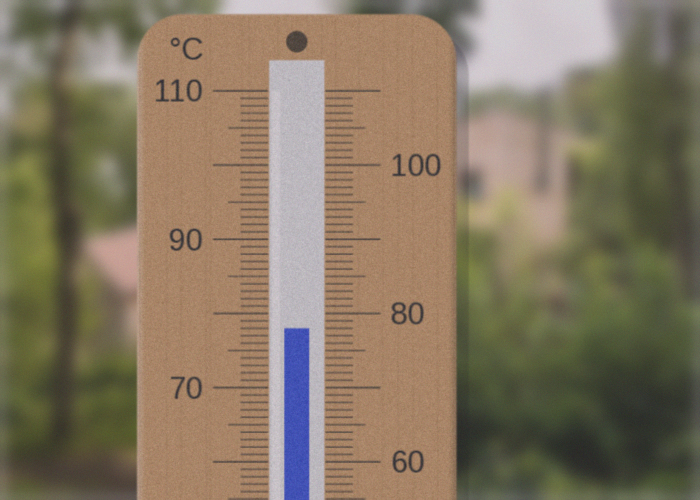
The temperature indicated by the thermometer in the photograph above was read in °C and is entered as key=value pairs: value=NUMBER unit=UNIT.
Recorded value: value=78 unit=°C
